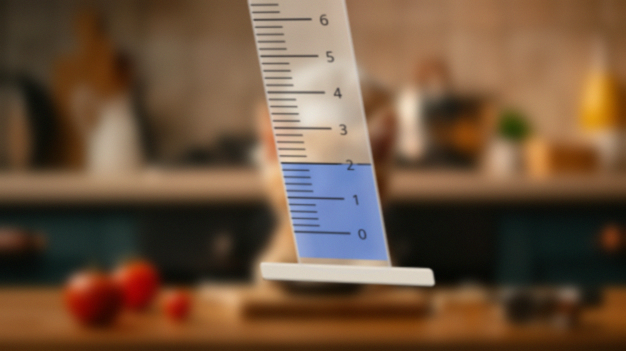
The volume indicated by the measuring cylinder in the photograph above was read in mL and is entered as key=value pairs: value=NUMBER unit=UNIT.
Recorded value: value=2 unit=mL
